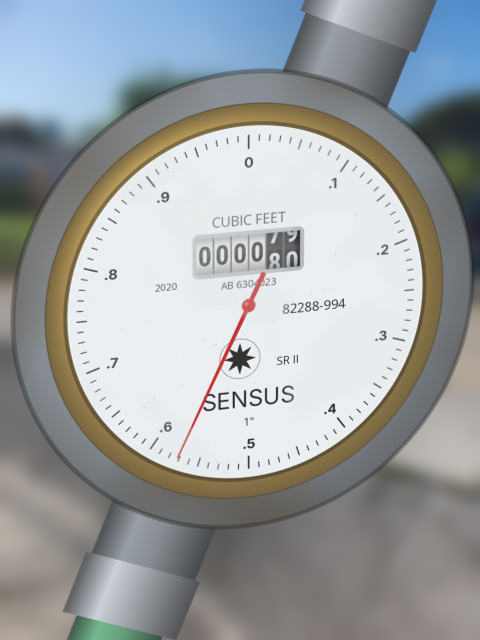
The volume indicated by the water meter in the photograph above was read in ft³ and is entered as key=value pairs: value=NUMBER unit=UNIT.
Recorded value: value=79.57 unit=ft³
